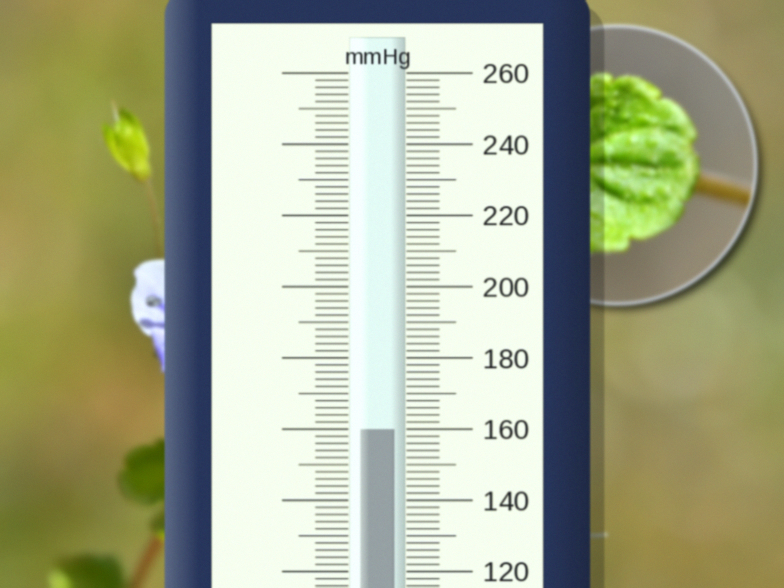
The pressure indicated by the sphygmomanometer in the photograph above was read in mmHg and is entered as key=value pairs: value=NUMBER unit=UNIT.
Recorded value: value=160 unit=mmHg
